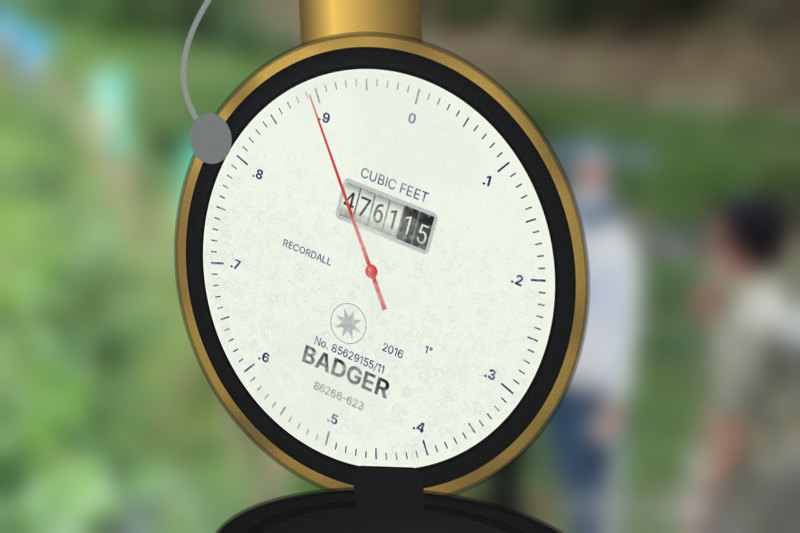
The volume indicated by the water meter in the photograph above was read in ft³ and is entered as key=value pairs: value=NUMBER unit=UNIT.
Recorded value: value=476114.89 unit=ft³
